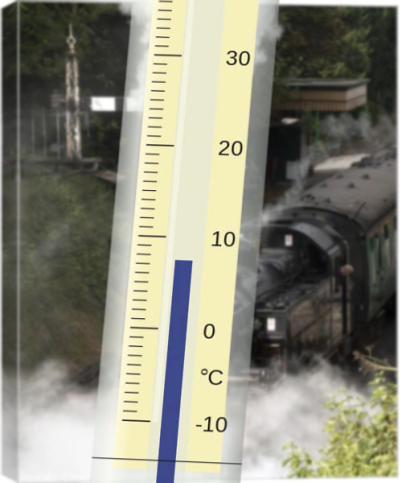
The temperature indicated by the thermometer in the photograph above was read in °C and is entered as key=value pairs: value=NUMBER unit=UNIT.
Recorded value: value=7.5 unit=°C
